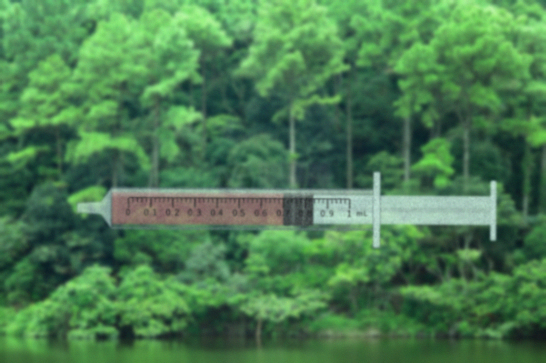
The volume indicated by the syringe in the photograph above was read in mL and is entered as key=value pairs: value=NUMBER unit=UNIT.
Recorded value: value=0.7 unit=mL
